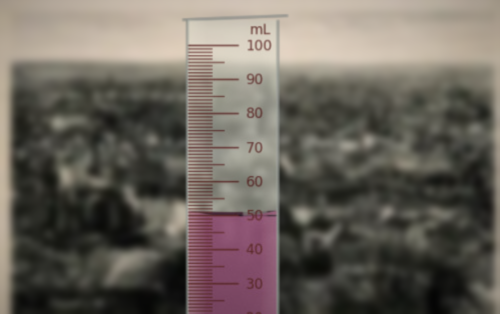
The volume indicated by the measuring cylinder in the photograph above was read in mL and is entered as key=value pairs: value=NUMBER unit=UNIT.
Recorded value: value=50 unit=mL
